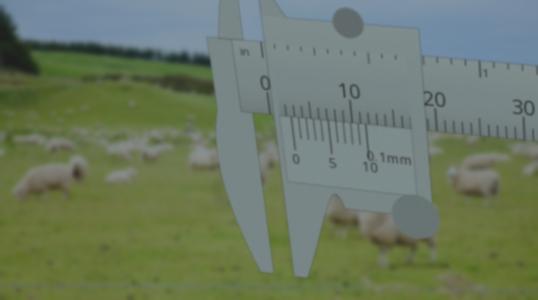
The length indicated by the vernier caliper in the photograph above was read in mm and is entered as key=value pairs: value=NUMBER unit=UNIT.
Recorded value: value=2.6 unit=mm
